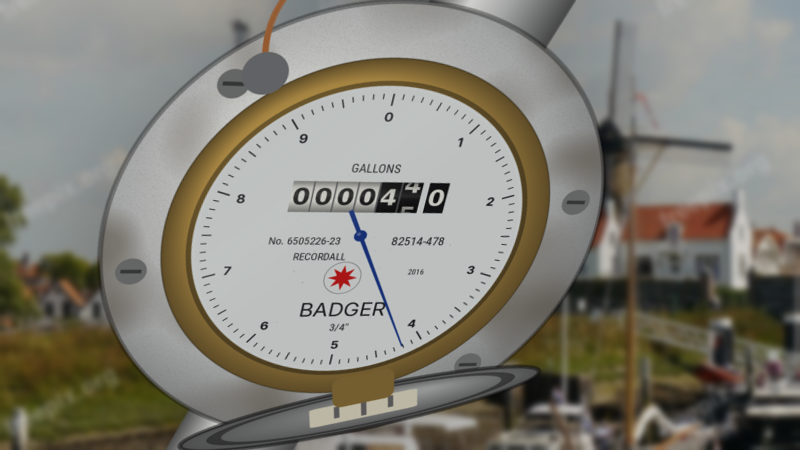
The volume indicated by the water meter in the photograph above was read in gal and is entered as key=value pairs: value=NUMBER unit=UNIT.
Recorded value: value=444.2 unit=gal
